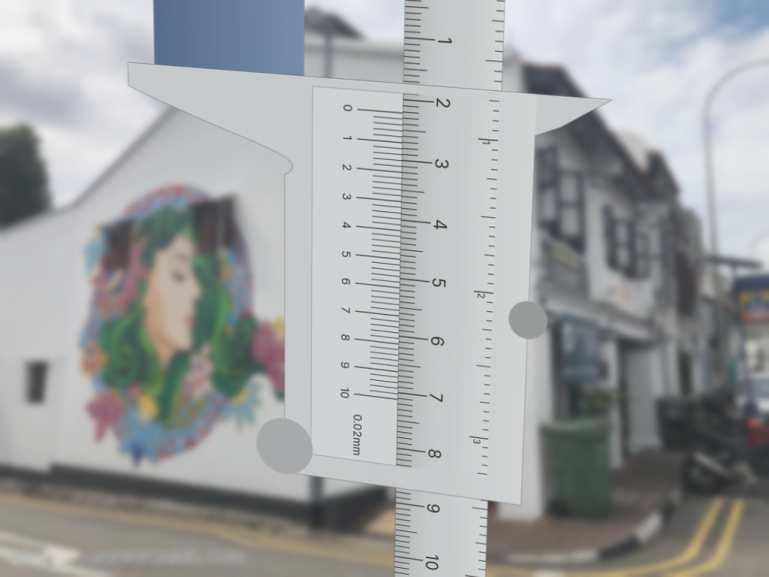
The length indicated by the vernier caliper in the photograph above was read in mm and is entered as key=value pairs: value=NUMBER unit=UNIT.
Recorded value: value=22.2 unit=mm
